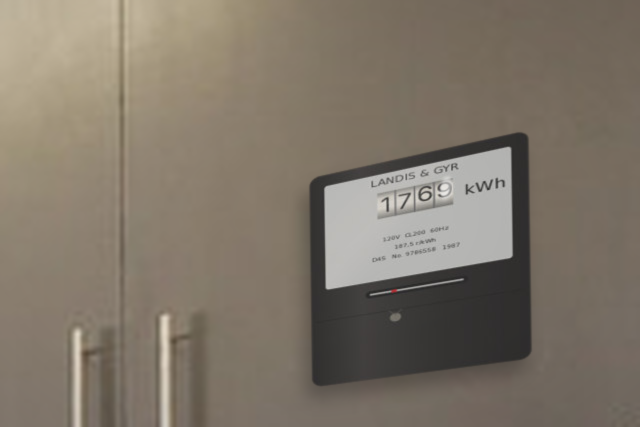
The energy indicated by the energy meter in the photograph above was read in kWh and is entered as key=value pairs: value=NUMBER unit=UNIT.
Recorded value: value=1769 unit=kWh
